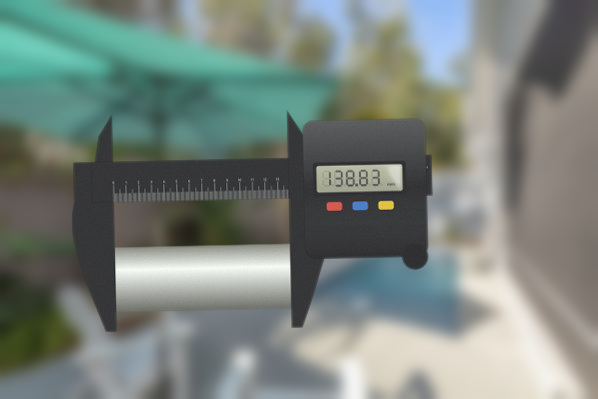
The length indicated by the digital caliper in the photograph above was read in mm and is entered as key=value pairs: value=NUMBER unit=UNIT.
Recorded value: value=138.83 unit=mm
